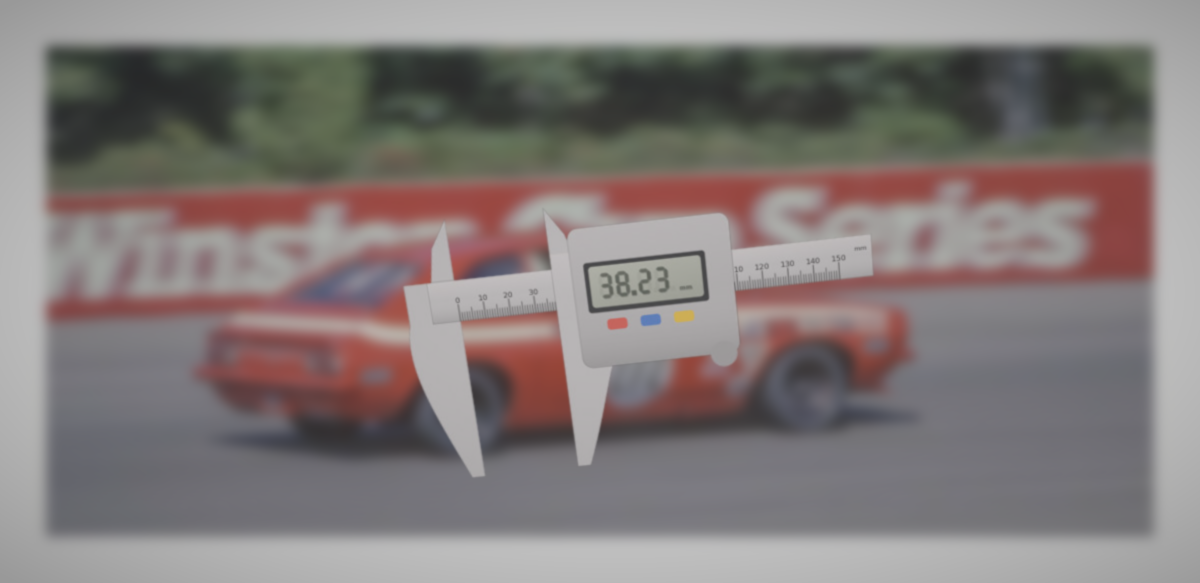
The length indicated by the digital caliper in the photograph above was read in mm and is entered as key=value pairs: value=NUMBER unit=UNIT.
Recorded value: value=38.23 unit=mm
